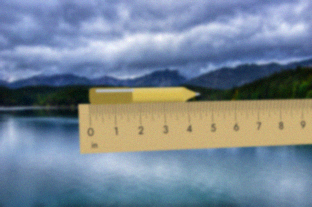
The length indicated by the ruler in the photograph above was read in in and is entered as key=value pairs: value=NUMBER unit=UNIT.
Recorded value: value=4.5 unit=in
